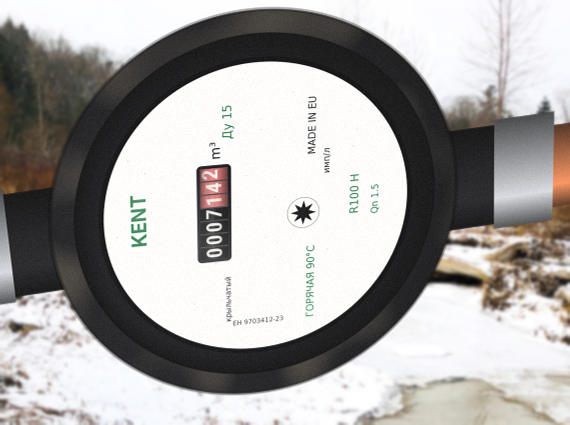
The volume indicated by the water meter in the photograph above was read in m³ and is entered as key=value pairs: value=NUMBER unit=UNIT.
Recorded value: value=7.142 unit=m³
